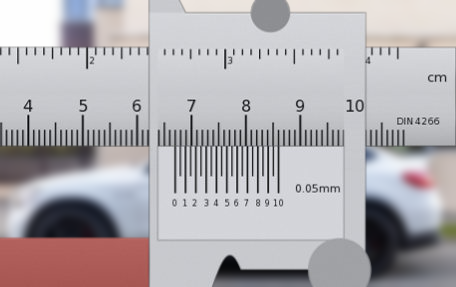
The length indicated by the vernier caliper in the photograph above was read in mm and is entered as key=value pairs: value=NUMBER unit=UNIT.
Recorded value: value=67.0 unit=mm
